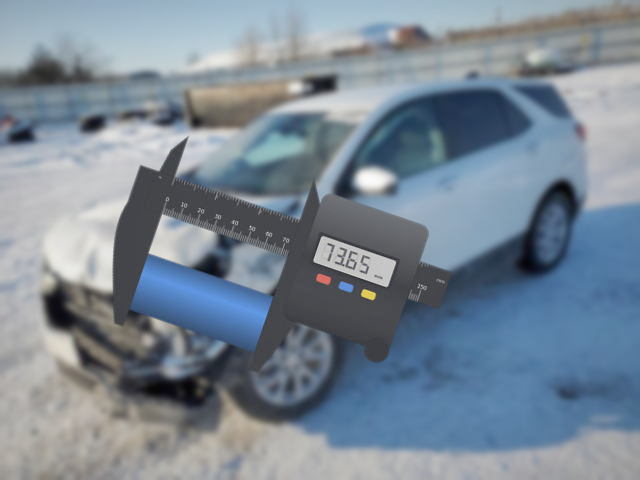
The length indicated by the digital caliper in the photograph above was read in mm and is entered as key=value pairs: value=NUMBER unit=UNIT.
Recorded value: value=73.65 unit=mm
